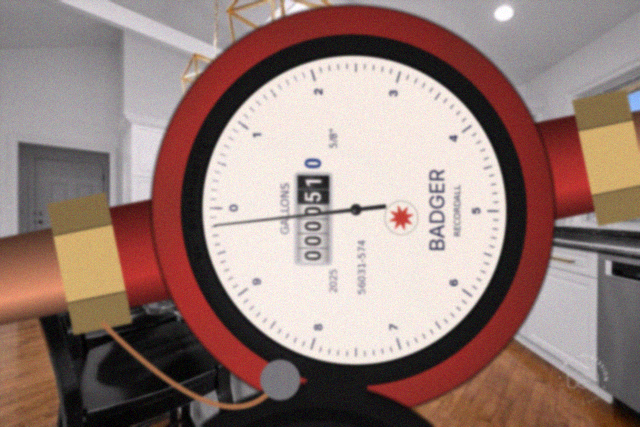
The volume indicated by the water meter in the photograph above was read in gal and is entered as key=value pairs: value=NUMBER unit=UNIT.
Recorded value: value=509.8 unit=gal
